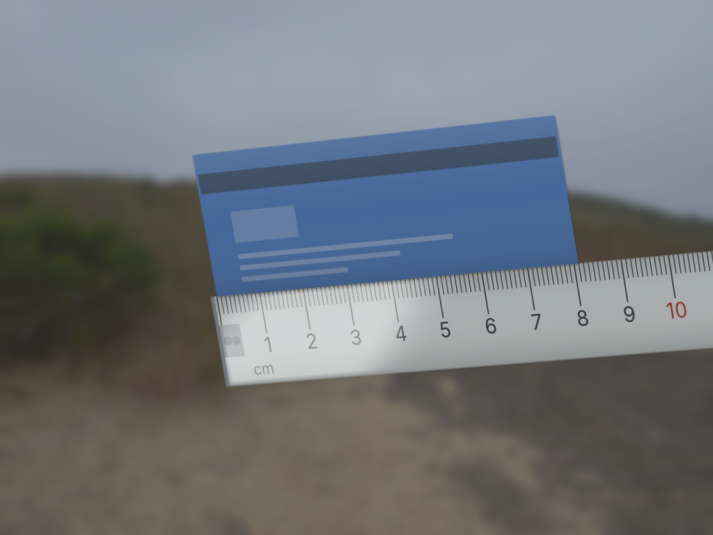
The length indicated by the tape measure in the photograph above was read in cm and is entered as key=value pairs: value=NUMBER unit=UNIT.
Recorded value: value=8.1 unit=cm
